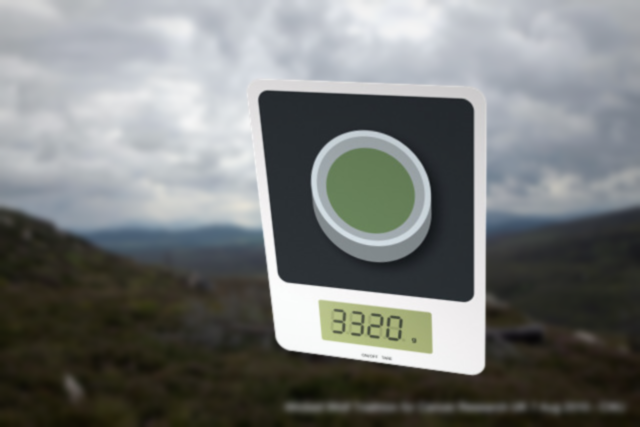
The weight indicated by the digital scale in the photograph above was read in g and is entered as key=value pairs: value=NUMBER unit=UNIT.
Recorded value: value=3320 unit=g
